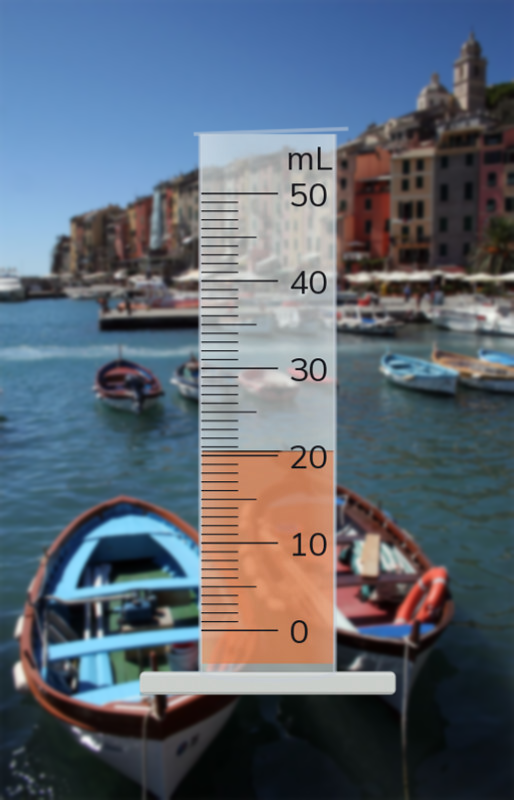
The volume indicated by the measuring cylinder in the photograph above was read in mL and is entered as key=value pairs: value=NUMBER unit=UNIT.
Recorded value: value=20.5 unit=mL
